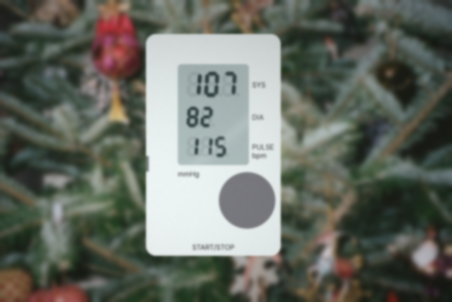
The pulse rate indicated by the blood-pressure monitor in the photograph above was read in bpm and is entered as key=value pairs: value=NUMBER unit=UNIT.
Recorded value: value=115 unit=bpm
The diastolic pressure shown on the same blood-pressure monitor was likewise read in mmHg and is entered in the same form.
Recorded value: value=82 unit=mmHg
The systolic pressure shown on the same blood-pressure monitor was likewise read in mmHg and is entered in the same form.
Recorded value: value=107 unit=mmHg
